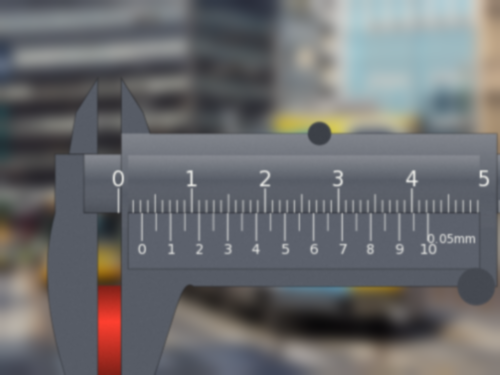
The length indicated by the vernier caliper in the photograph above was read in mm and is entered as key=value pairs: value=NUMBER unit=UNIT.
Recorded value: value=3.2 unit=mm
